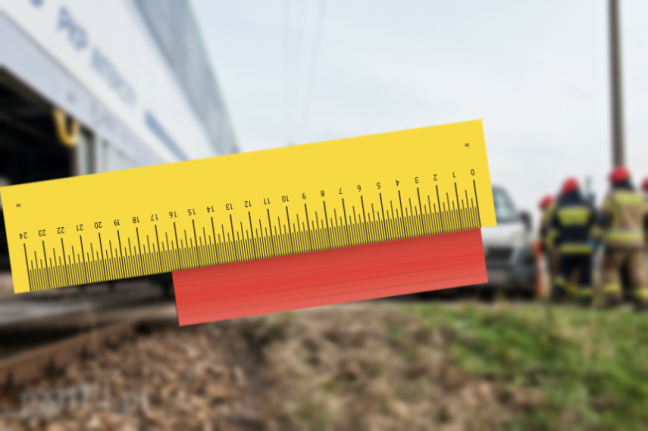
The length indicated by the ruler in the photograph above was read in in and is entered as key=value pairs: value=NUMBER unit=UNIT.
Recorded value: value=16.5 unit=in
